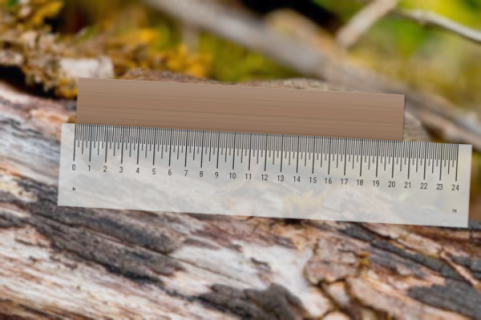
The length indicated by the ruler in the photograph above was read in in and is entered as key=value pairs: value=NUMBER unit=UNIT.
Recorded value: value=20.5 unit=in
